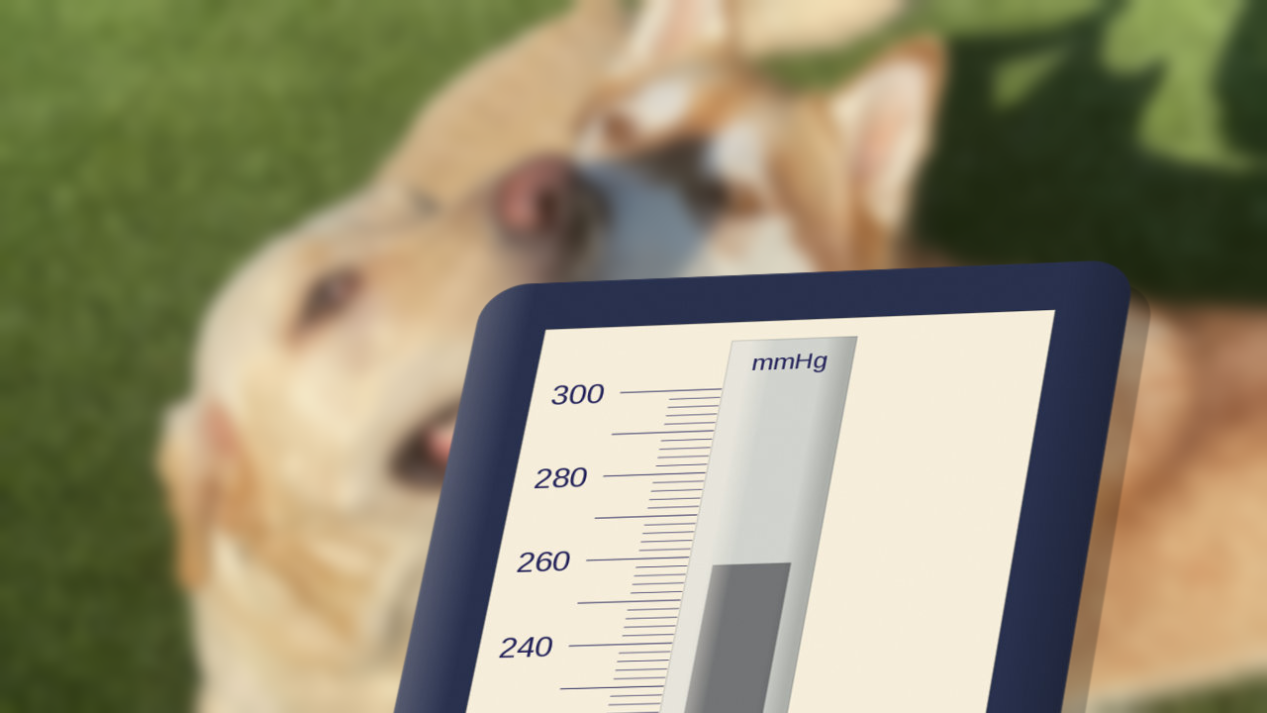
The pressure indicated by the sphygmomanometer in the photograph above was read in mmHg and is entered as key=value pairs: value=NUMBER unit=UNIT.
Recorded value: value=258 unit=mmHg
